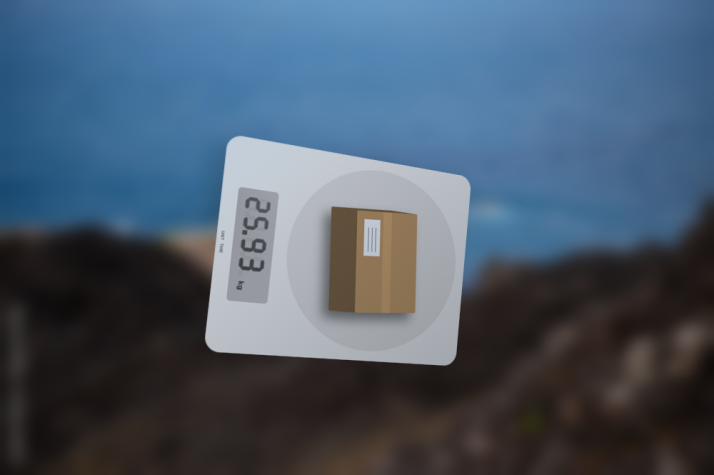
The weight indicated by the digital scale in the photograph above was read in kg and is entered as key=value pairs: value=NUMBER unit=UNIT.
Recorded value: value=25.93 unit=kg
